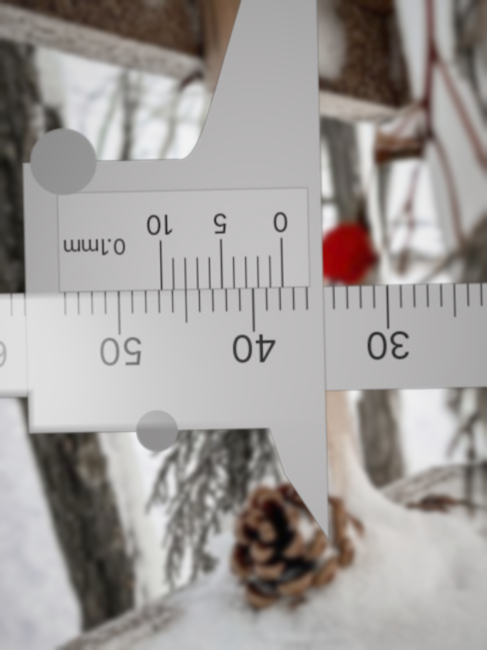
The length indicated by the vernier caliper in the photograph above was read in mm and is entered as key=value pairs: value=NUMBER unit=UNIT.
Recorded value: value=37.8 unit=mm
